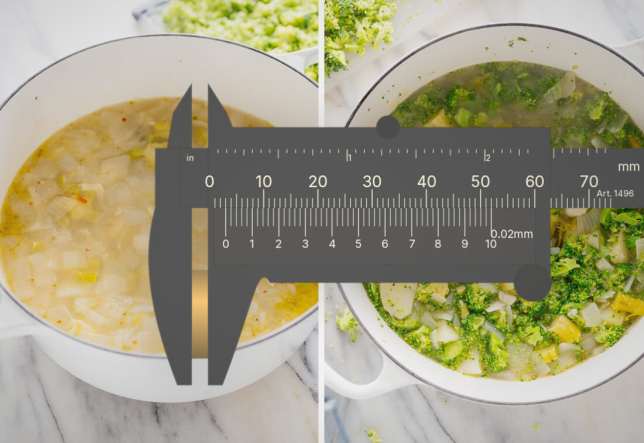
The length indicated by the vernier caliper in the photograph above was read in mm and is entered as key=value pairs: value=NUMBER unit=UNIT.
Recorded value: value=3.0 unit=mm
